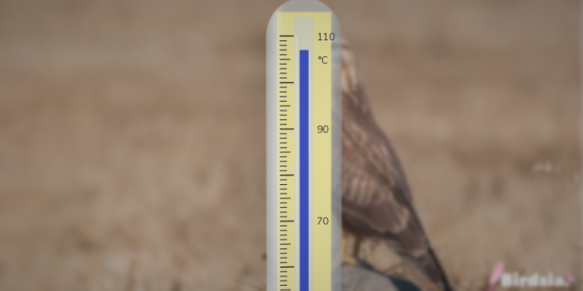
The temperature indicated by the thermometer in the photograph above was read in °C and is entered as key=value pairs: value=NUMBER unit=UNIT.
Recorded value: value=107 unit=°C
